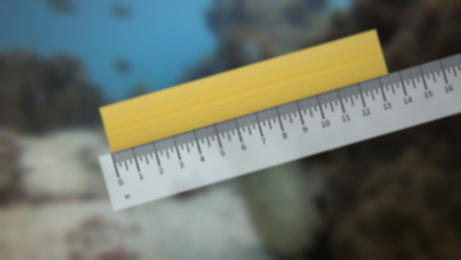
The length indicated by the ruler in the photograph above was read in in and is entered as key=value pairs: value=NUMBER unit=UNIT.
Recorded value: value=13.5 unit=in
